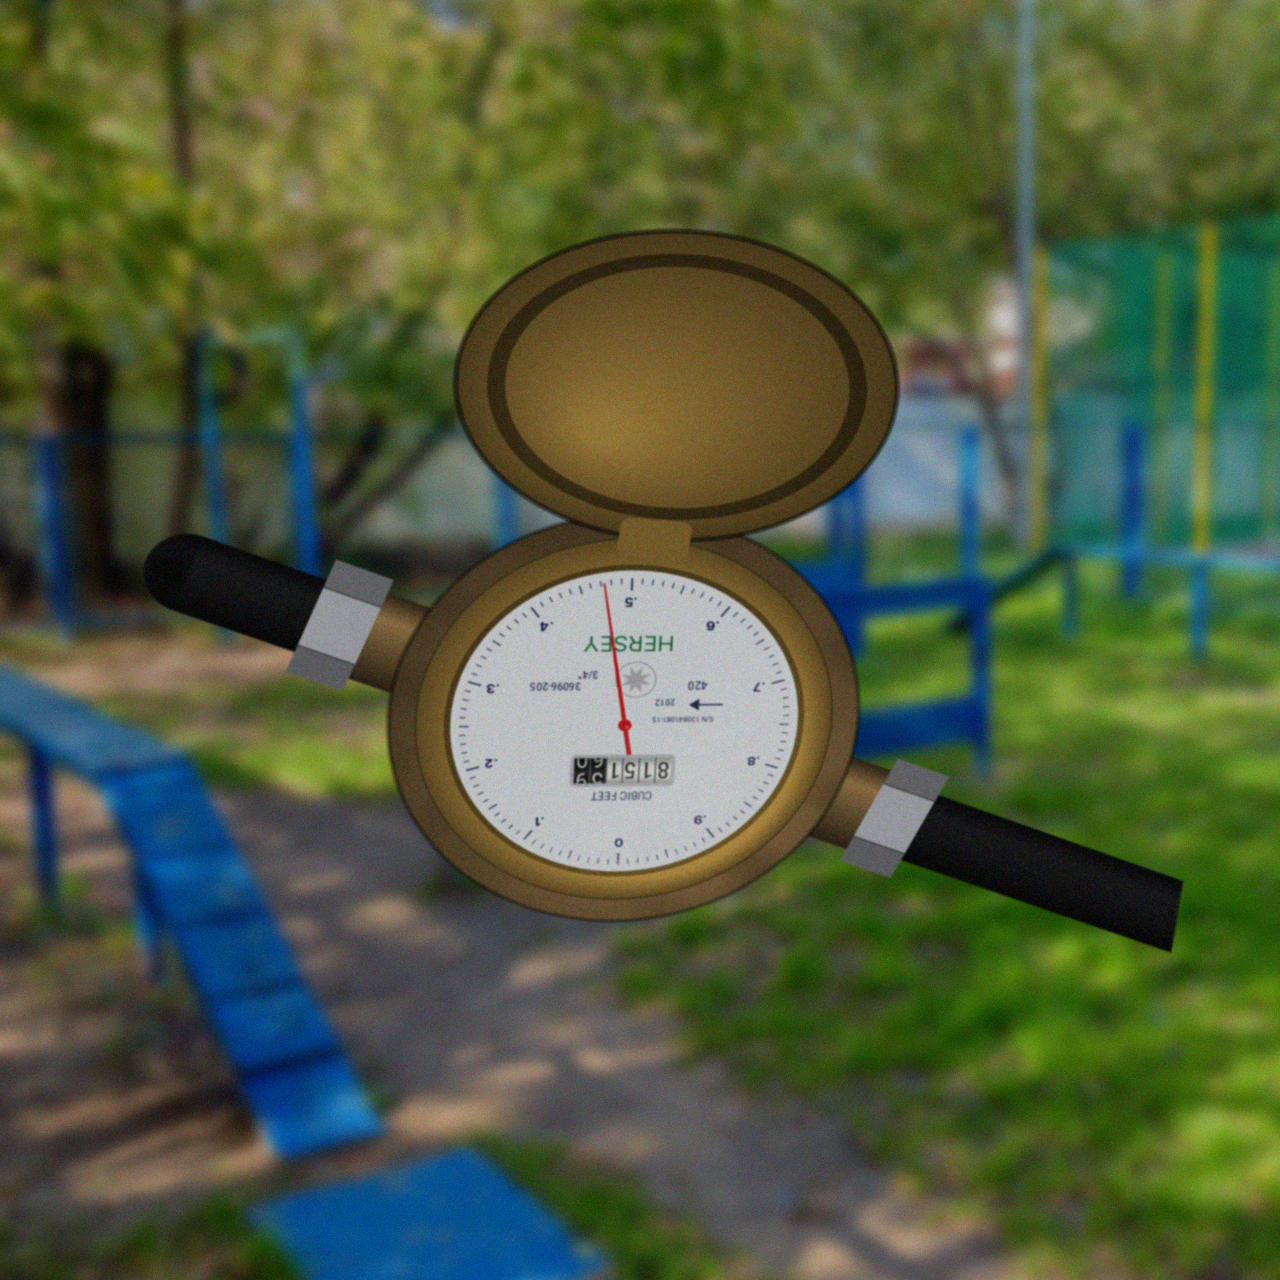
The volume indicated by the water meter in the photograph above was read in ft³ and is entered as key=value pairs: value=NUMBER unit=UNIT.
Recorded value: value=815159.47 unit=ft³
